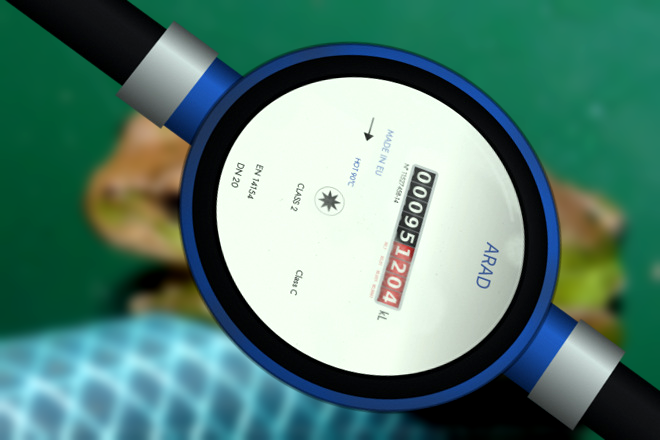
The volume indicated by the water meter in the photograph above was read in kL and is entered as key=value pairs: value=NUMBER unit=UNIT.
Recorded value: value=95.1204 unit=kL
